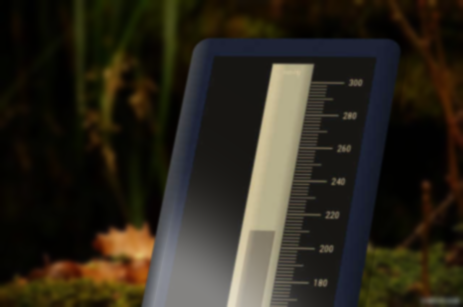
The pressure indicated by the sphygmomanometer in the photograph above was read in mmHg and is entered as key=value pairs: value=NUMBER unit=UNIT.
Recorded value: value=210 unit=mmHg
